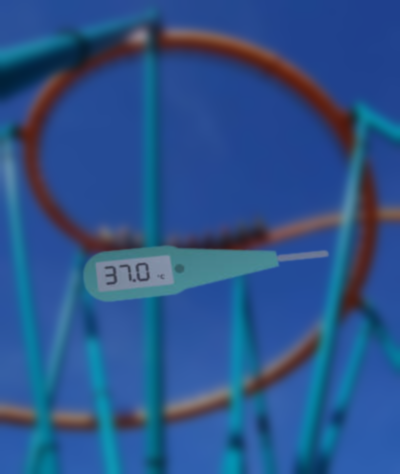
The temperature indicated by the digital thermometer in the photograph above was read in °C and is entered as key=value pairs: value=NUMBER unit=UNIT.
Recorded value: value=37.0 unit=°C
